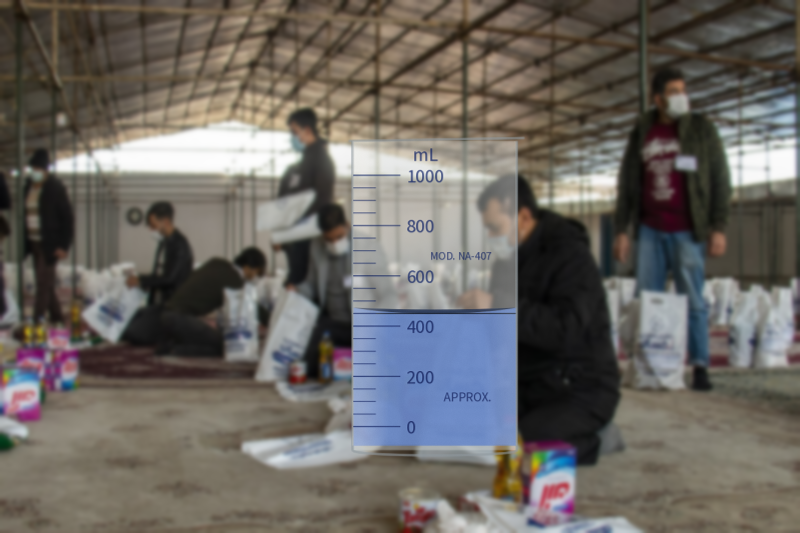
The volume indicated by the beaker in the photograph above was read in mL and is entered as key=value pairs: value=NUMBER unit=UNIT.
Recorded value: value=450 unit=mL
